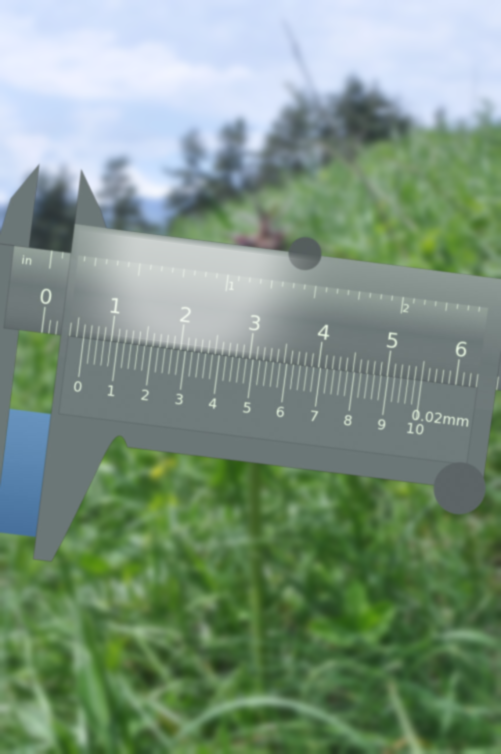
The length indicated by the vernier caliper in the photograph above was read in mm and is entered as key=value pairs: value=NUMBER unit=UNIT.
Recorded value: value=6.0 unit=mm
